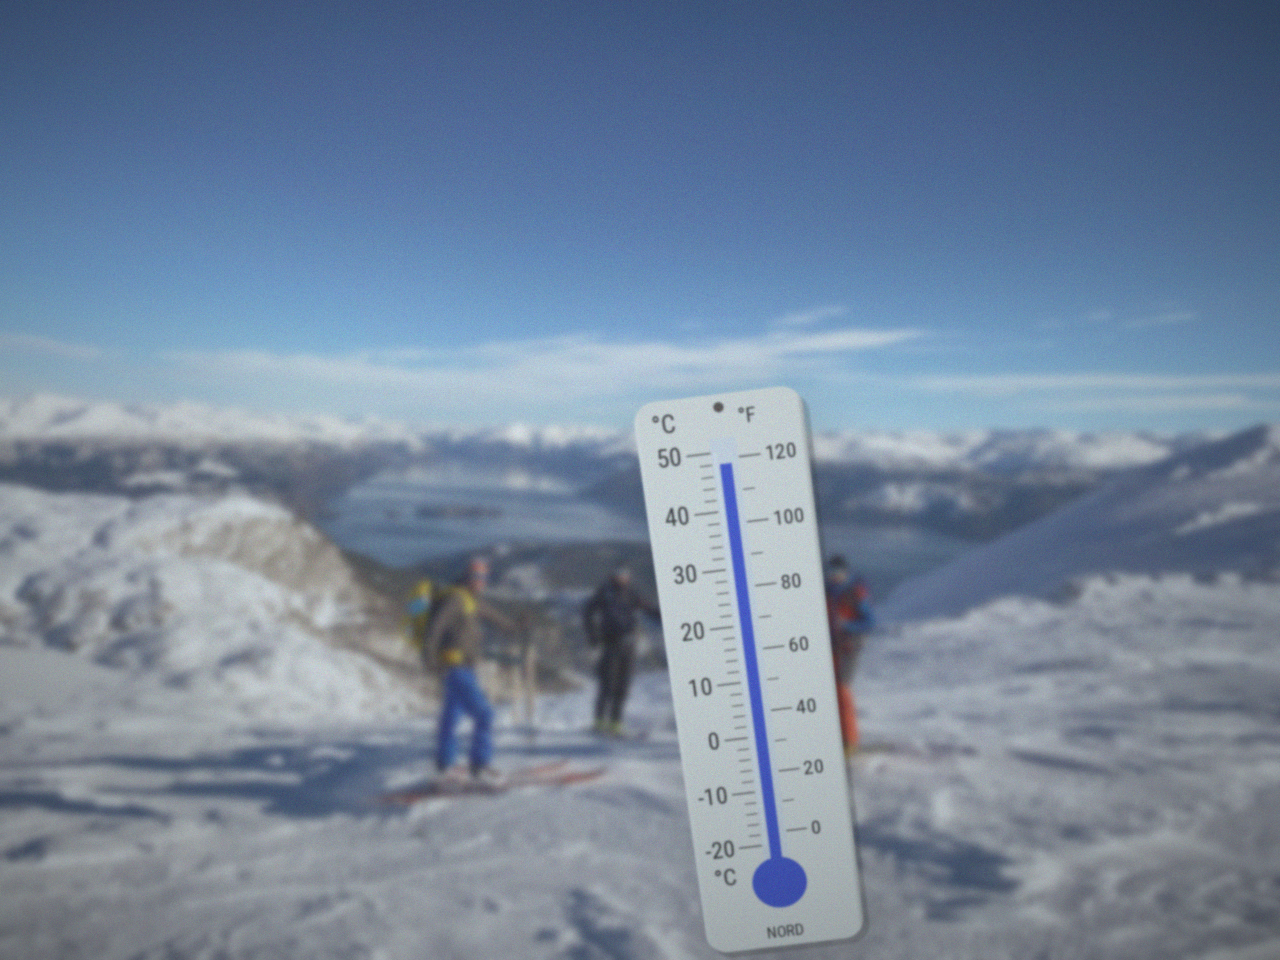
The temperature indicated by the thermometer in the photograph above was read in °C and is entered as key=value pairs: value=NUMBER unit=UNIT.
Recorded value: value=48 unit=°C
